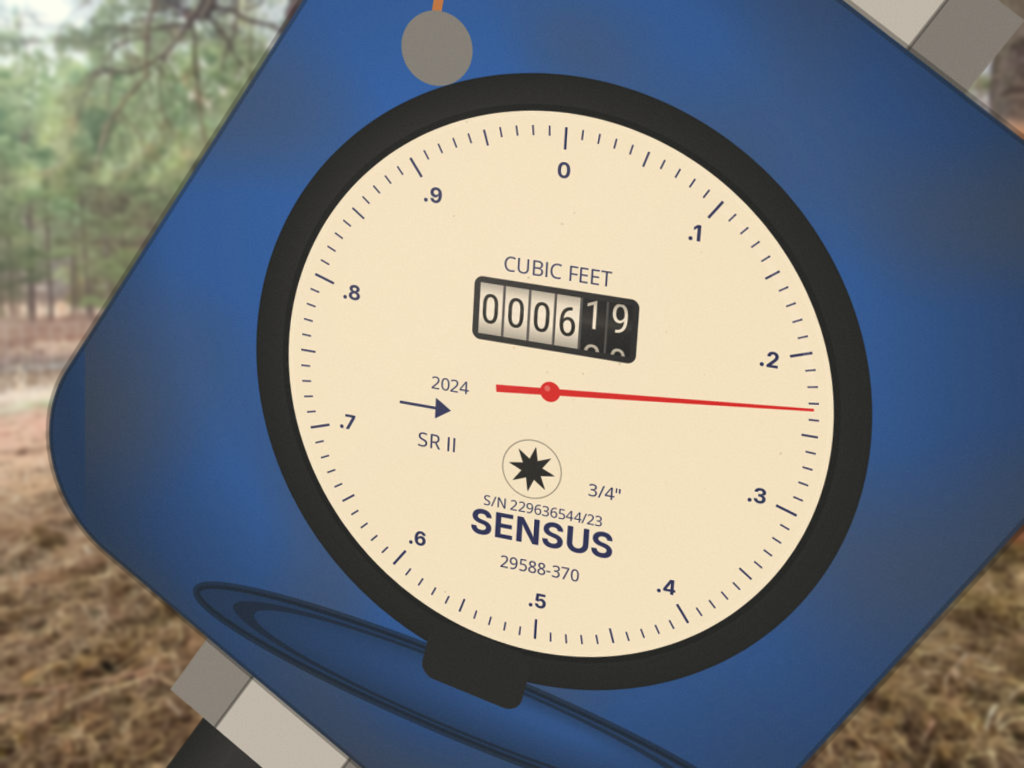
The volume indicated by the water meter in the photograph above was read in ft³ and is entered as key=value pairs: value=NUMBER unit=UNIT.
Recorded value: value=619.23 unit=ft³
